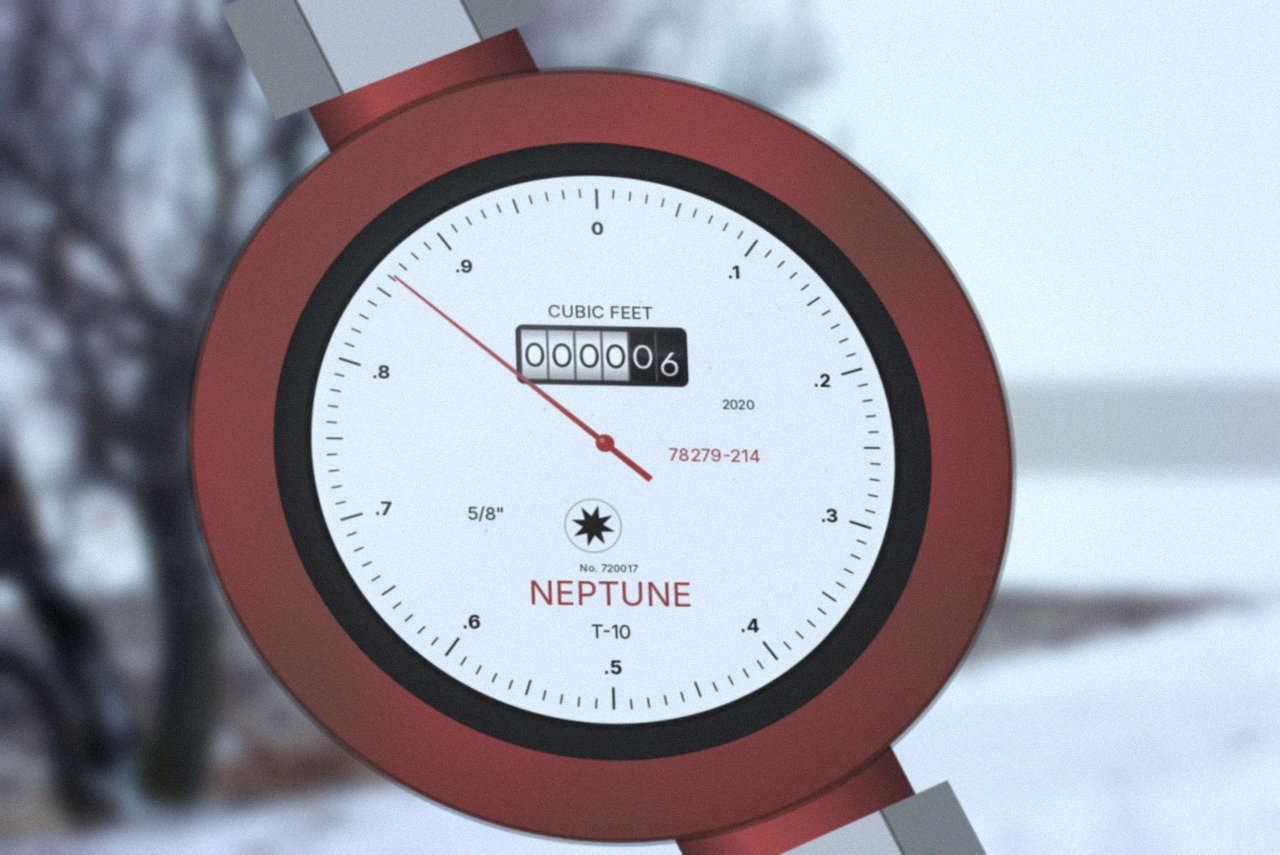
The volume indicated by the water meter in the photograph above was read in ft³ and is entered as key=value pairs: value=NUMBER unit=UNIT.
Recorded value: value=5.86 unit=ft³
